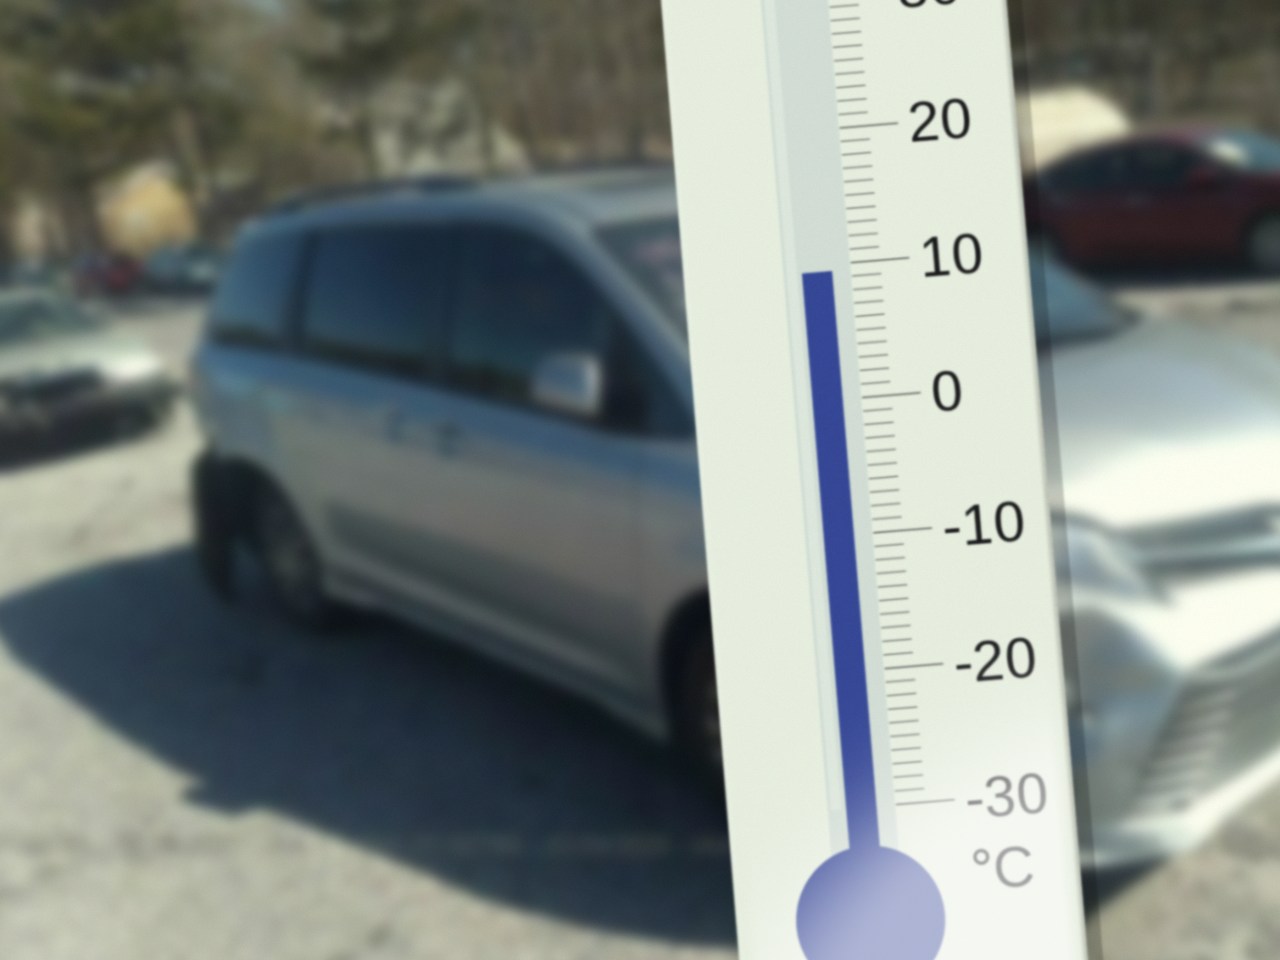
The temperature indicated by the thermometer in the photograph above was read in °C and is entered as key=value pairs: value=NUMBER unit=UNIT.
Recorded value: value=9.5 unit=°C
